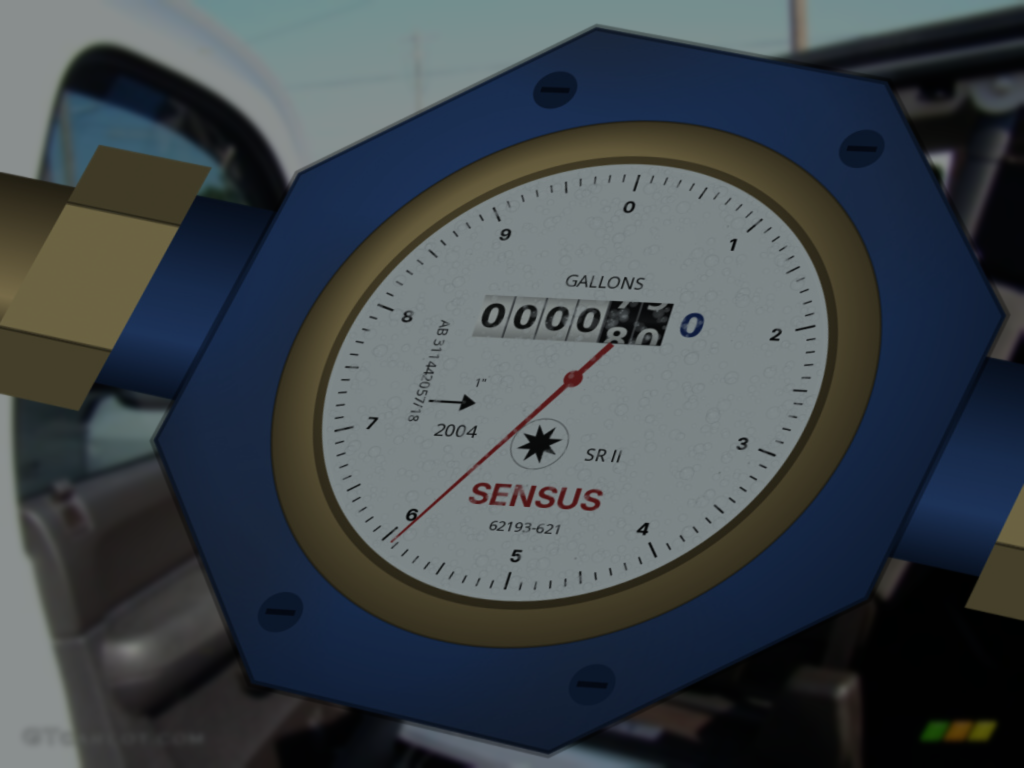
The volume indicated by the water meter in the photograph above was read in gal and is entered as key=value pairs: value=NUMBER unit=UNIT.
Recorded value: value=795.9 unit=gal
